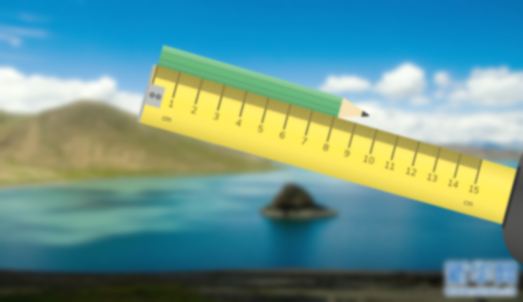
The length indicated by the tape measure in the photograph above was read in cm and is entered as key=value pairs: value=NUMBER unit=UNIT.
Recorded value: value=9.5 unit=cm
